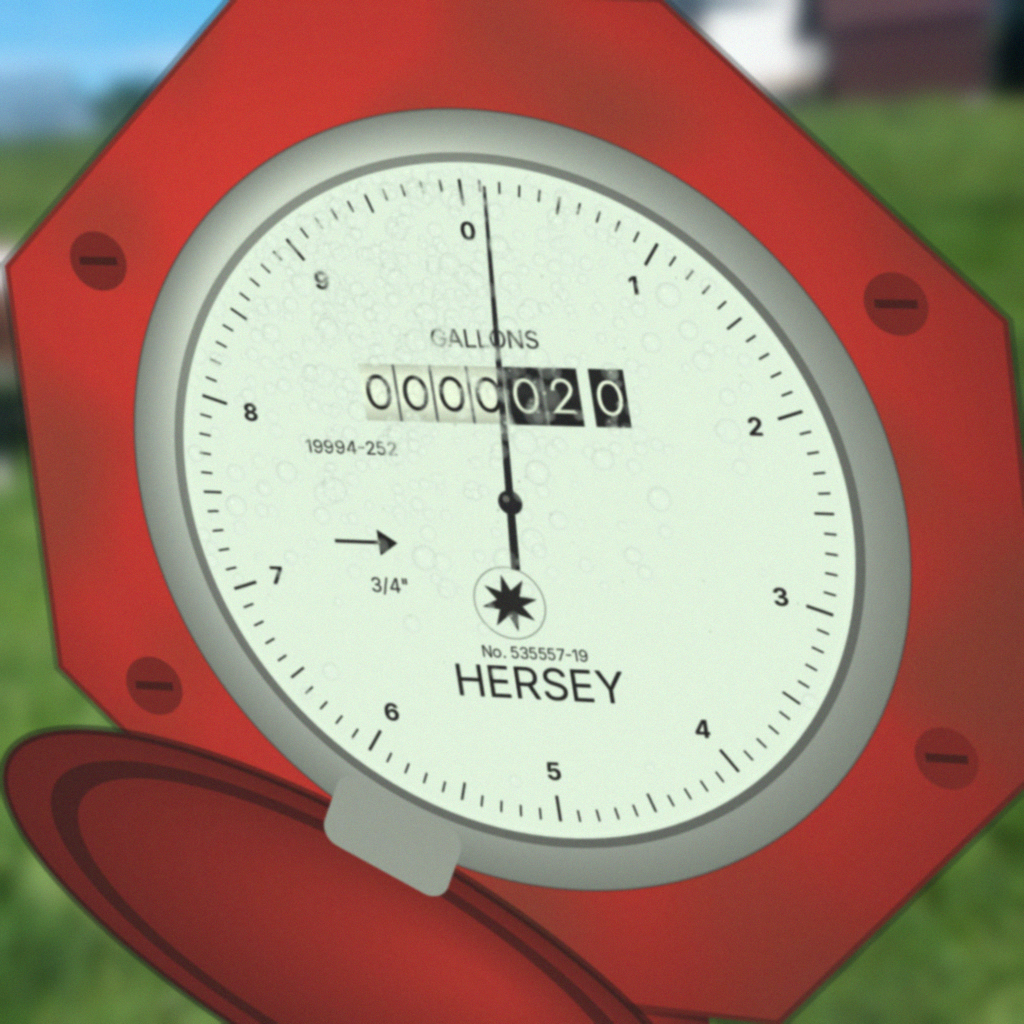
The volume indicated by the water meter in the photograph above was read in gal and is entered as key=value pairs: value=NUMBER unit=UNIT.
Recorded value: value=20.1 unit=gal
